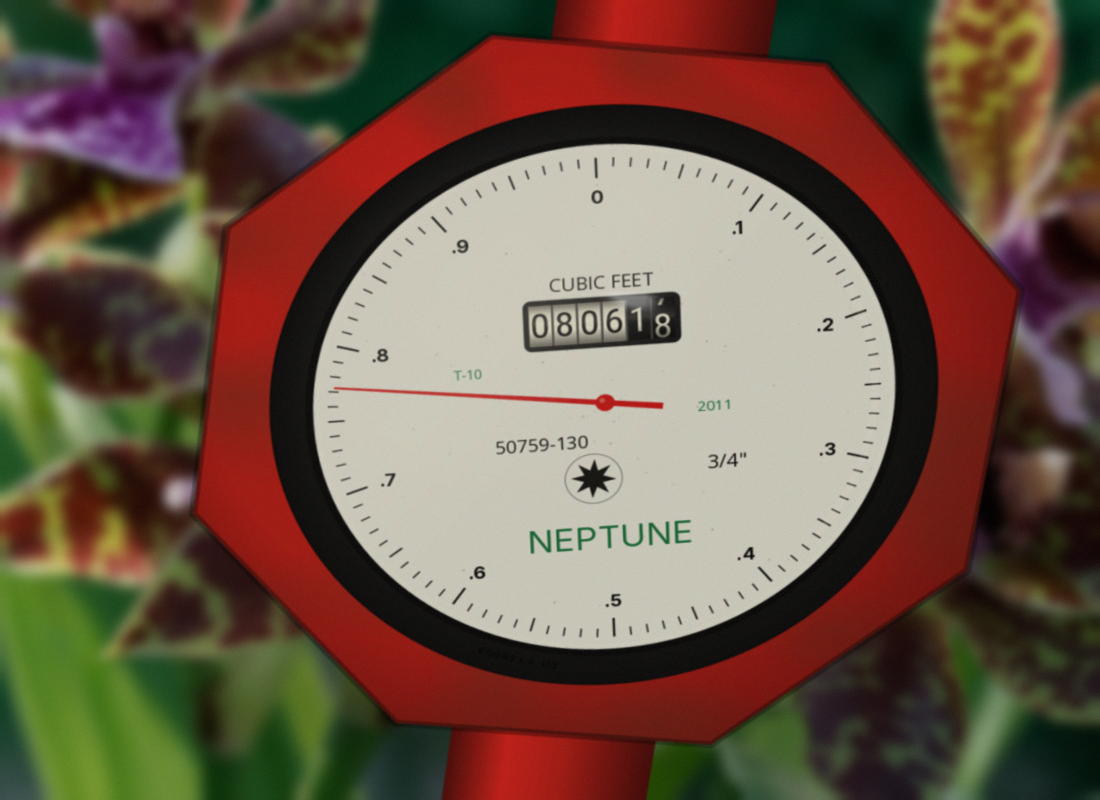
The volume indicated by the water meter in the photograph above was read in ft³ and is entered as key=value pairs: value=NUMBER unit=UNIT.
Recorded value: value=80617.77 unit=ft³
